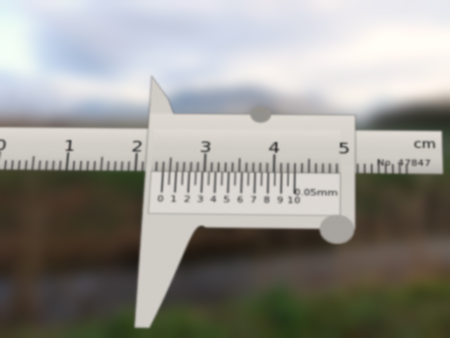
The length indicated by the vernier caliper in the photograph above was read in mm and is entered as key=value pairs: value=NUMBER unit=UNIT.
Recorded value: value=24.0 unit=mm
